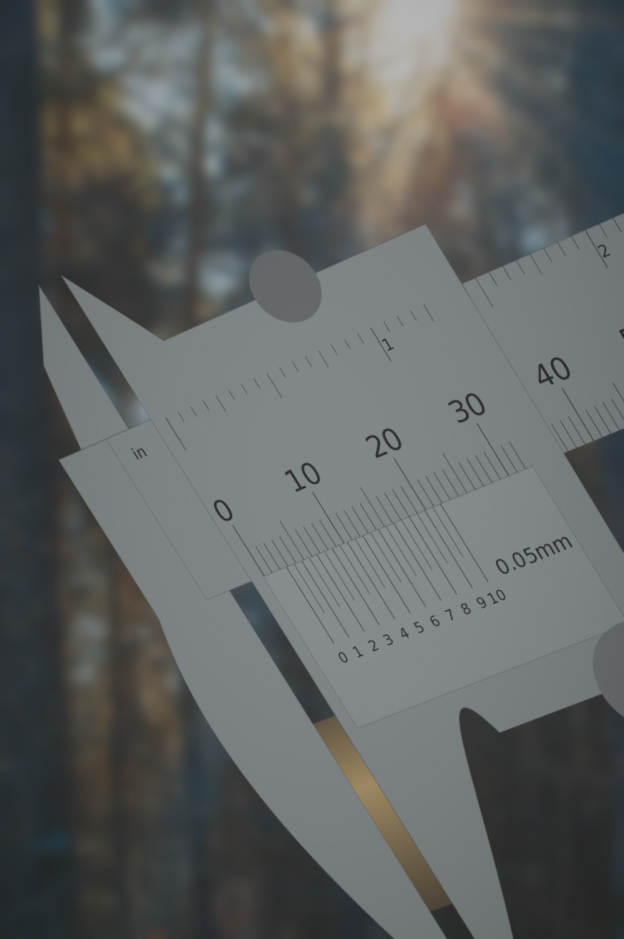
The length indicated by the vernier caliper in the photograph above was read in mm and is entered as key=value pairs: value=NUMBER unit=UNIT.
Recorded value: value=2.8 unit=mm
